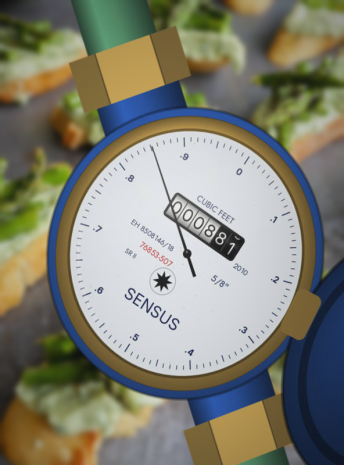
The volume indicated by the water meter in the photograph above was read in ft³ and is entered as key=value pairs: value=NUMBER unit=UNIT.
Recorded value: value=880.85 unit=ft³
